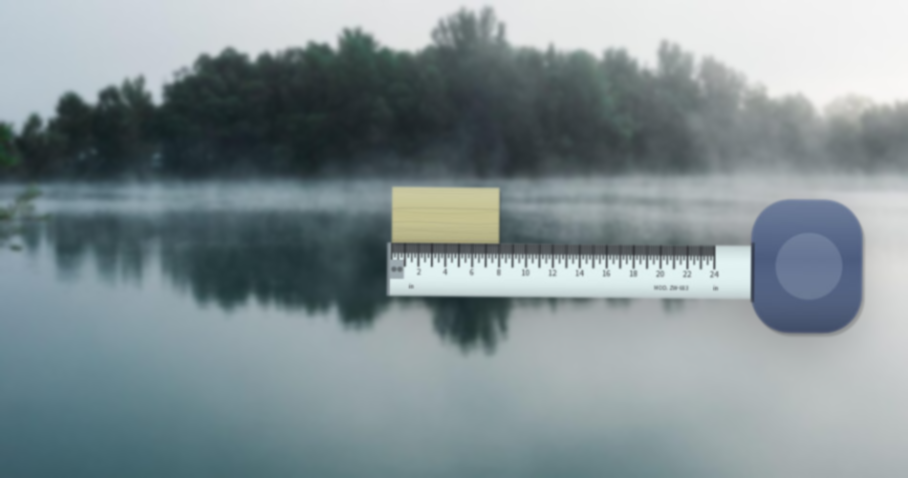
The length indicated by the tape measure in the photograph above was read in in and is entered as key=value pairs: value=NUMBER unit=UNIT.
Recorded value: value=8 unit=in
